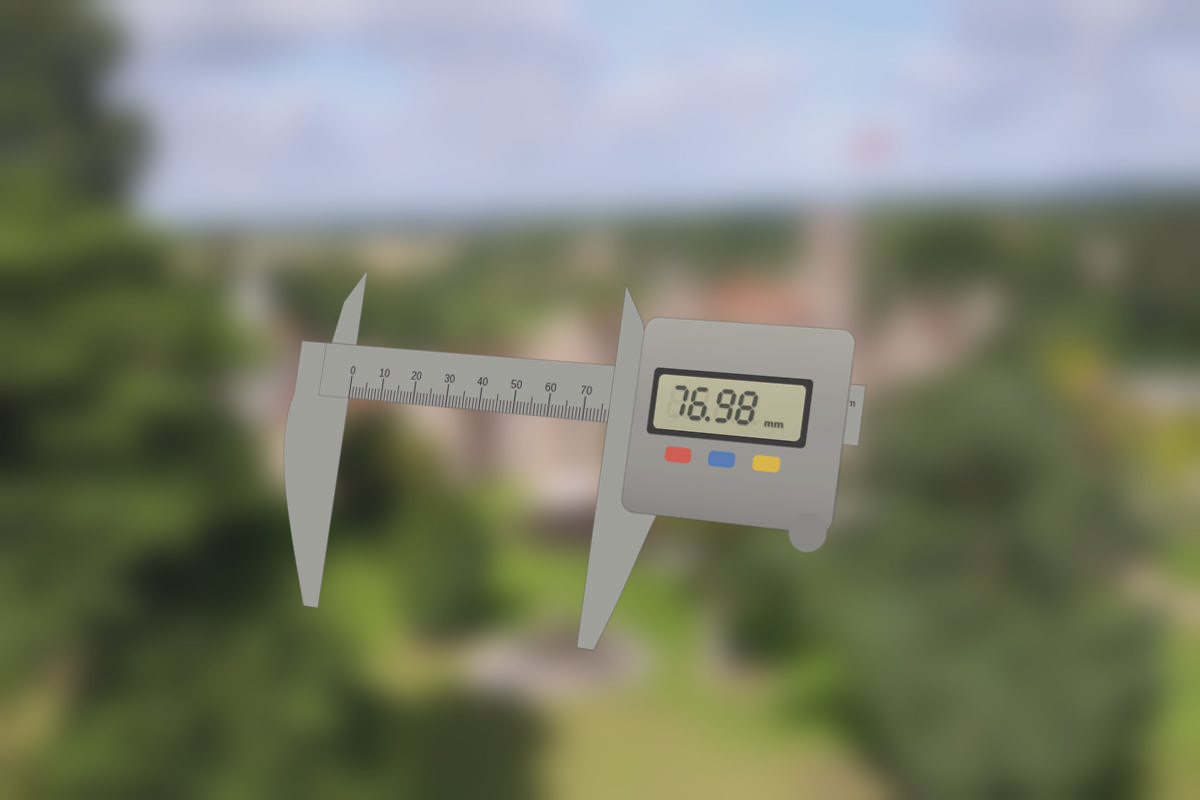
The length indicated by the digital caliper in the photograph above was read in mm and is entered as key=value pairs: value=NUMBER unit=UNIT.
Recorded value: value=76.98 unit=mm
